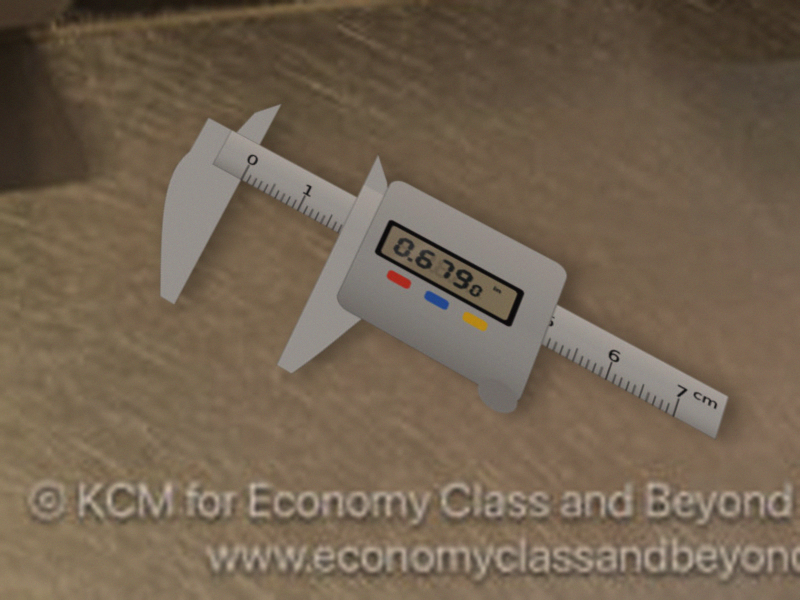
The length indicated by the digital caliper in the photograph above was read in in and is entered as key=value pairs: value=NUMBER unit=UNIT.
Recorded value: value=0.6790 unit=in
